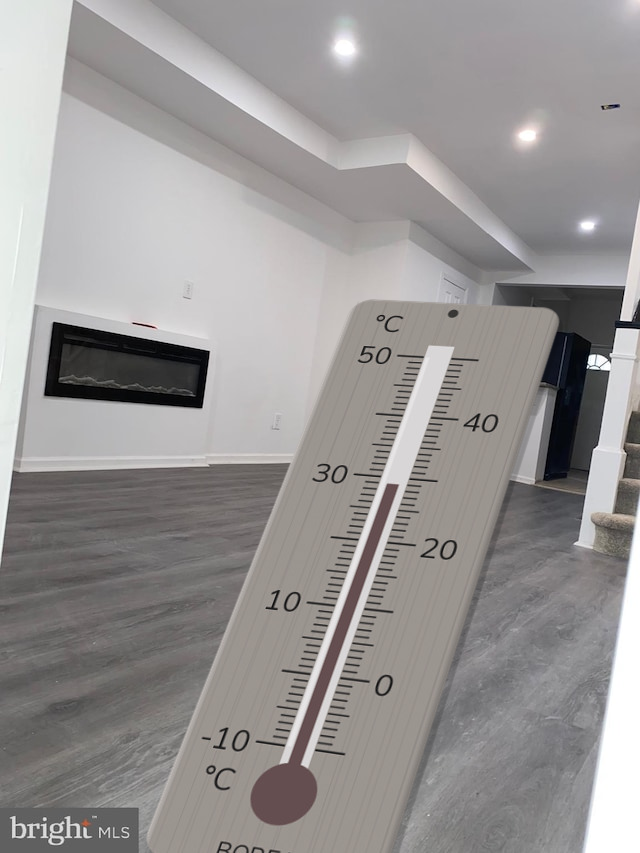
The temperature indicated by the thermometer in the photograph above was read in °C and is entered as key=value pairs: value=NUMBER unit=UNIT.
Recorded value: value=29 unit=°C
